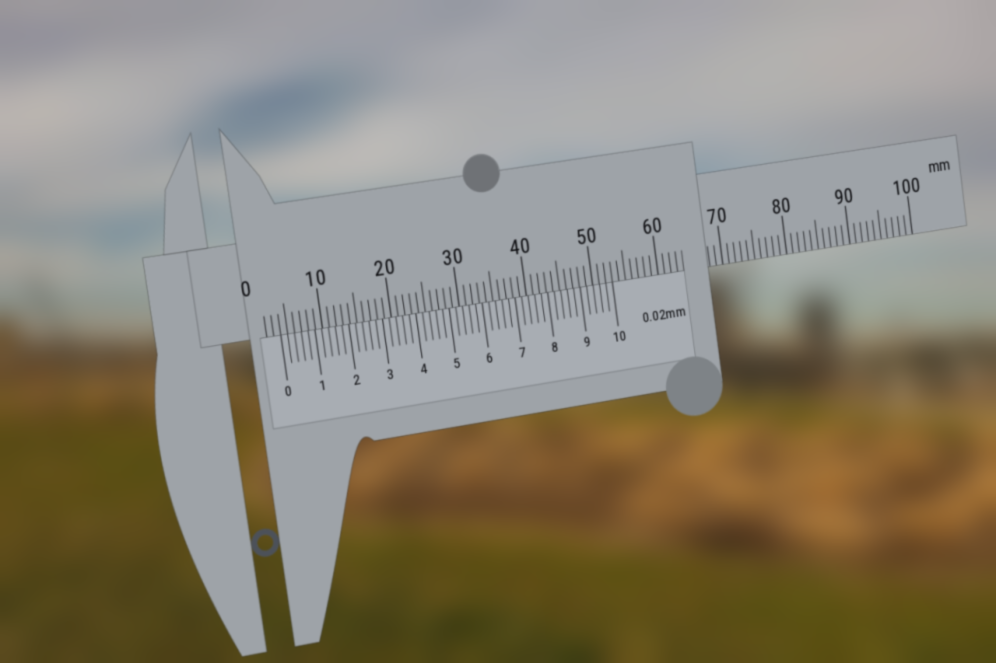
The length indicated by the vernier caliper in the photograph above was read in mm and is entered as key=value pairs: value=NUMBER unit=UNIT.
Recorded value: value=4.0 unit=mm
